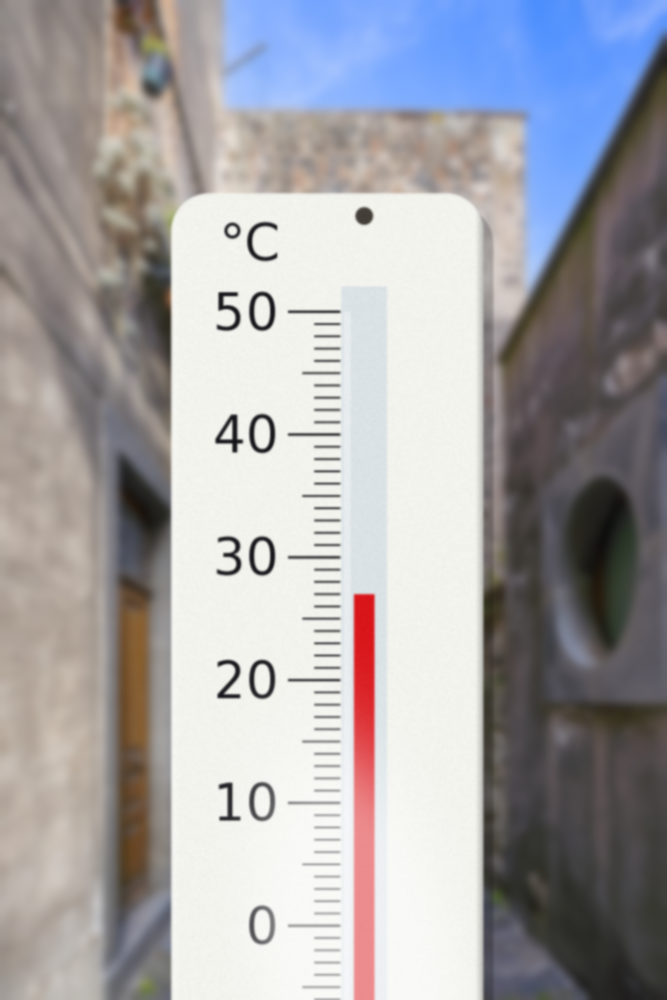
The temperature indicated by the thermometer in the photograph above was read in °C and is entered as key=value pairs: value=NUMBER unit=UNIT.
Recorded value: value=27 unit=°C
